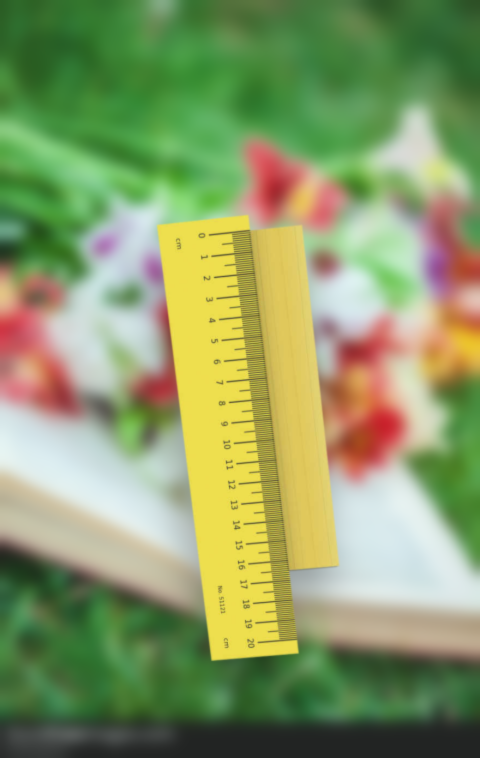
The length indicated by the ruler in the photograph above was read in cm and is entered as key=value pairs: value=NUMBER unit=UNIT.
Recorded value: value=16.5 unit=cm
